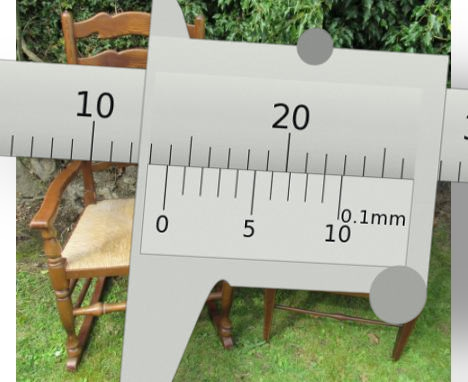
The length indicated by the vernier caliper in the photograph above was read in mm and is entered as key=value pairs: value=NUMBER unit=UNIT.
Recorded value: value=13.9 unit=mm
